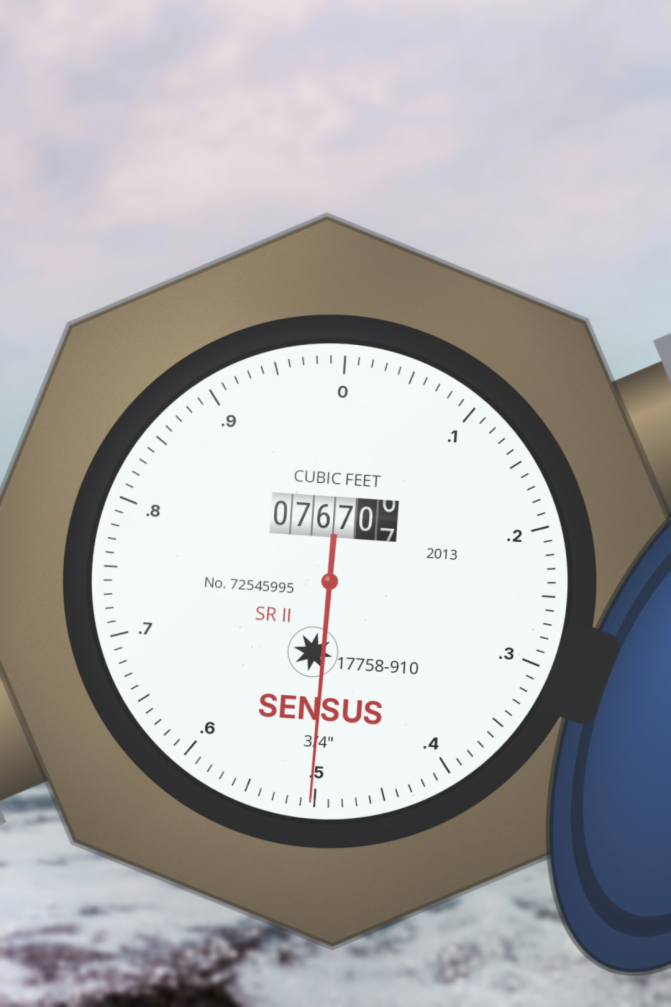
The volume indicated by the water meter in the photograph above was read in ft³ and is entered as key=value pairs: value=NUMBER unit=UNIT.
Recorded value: value=76706.50 unit=ft³
